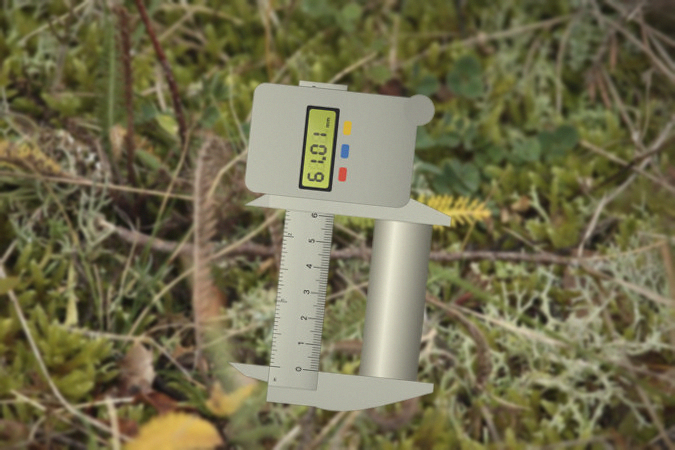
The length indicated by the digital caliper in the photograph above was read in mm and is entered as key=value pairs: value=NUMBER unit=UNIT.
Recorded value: value=61.01 unit=mm
